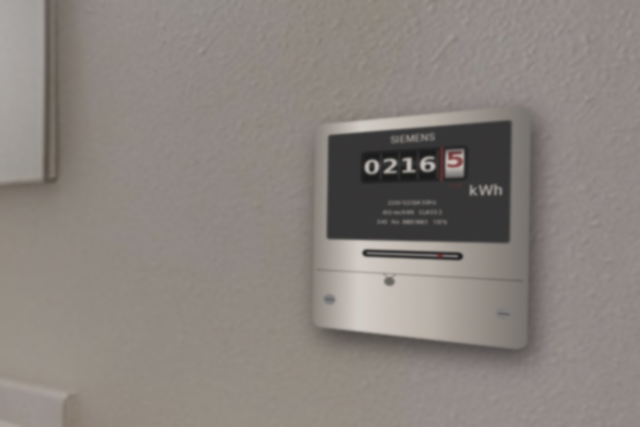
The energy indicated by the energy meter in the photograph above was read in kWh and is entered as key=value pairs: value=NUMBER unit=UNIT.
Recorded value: value=216.5 unit=kWh
